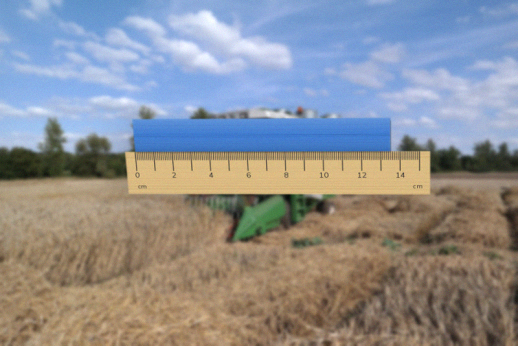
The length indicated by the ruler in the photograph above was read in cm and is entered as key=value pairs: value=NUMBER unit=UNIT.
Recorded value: value=13.5 unit=cm
